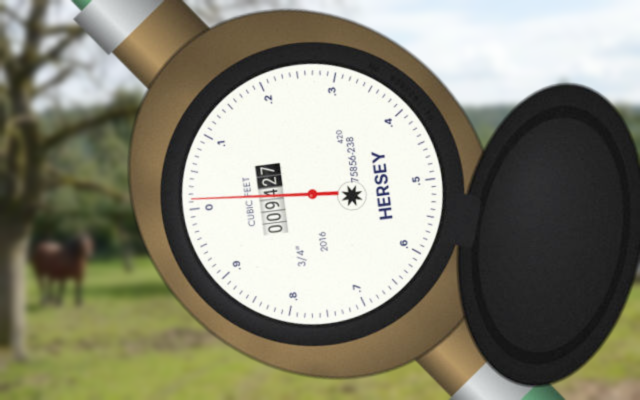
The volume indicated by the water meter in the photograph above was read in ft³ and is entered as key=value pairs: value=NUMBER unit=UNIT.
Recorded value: value=9427.01 unit=ft³
